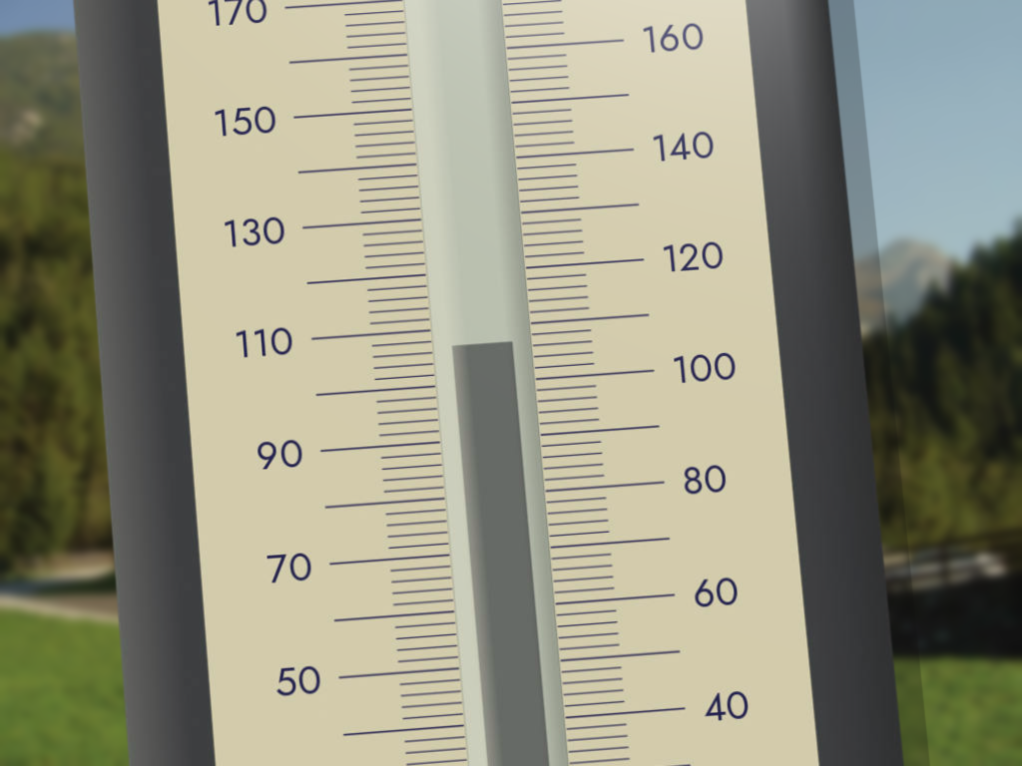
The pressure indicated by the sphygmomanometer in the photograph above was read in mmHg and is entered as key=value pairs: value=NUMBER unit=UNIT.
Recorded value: value=107 unit=mmHg
